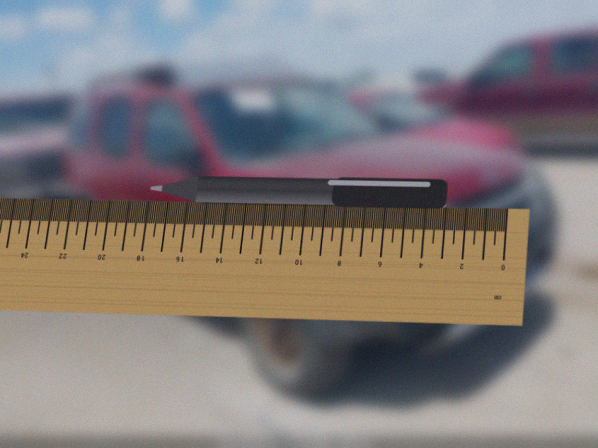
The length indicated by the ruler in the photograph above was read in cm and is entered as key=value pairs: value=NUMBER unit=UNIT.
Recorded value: value=15 unit=cm
